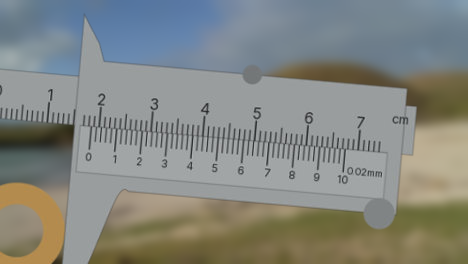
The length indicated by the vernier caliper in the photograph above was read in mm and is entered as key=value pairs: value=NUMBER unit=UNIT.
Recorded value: value=18.5 unit=mm
